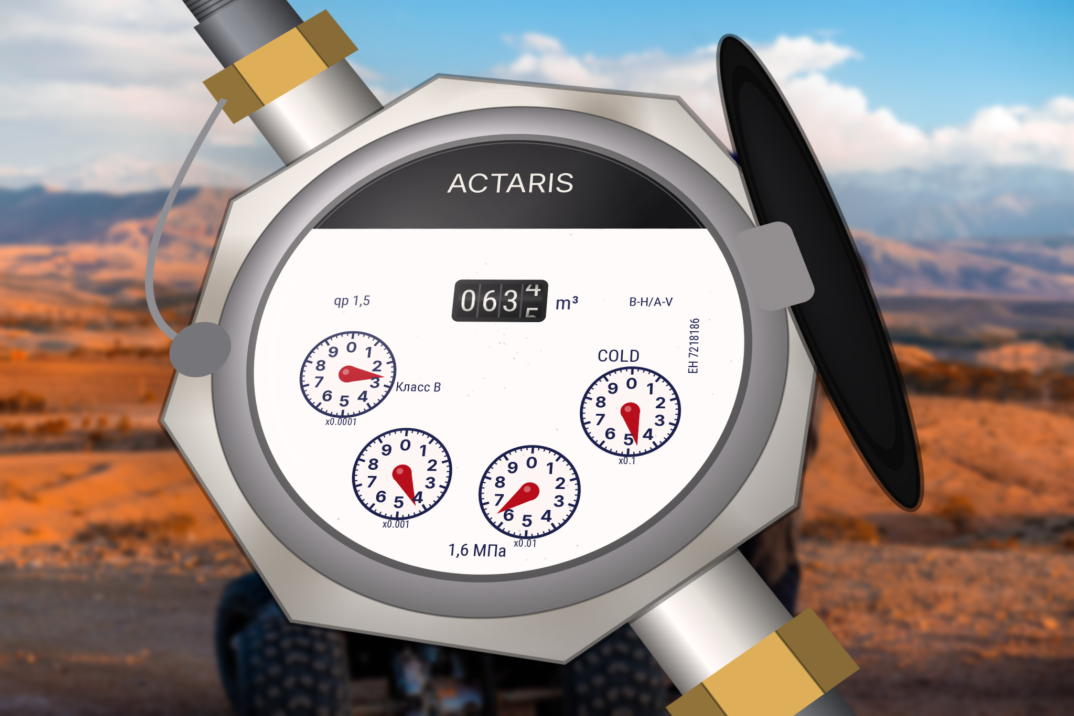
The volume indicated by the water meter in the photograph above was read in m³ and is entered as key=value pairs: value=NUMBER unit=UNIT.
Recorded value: value=634.4642 unit=m³
